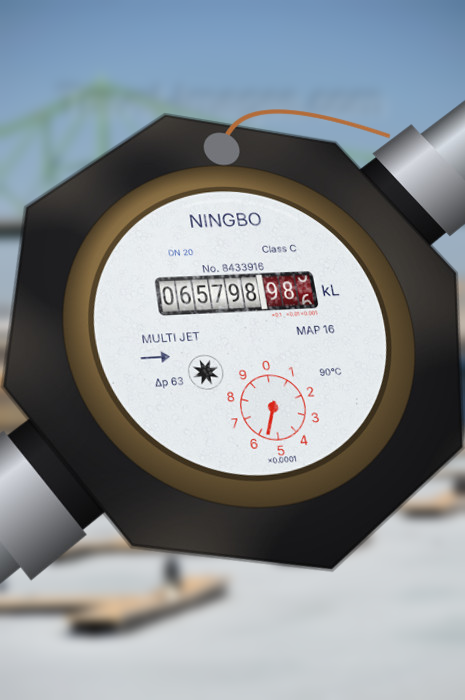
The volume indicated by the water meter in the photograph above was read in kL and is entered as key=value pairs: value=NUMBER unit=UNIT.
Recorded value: value=65798.9855 unit=kL
